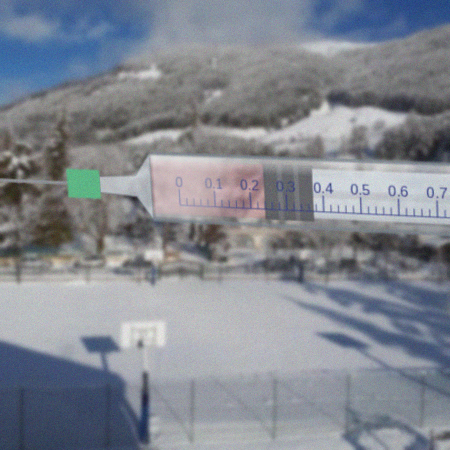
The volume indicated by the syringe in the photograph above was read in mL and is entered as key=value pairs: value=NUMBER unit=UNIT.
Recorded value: value=0.24 unit=mL
